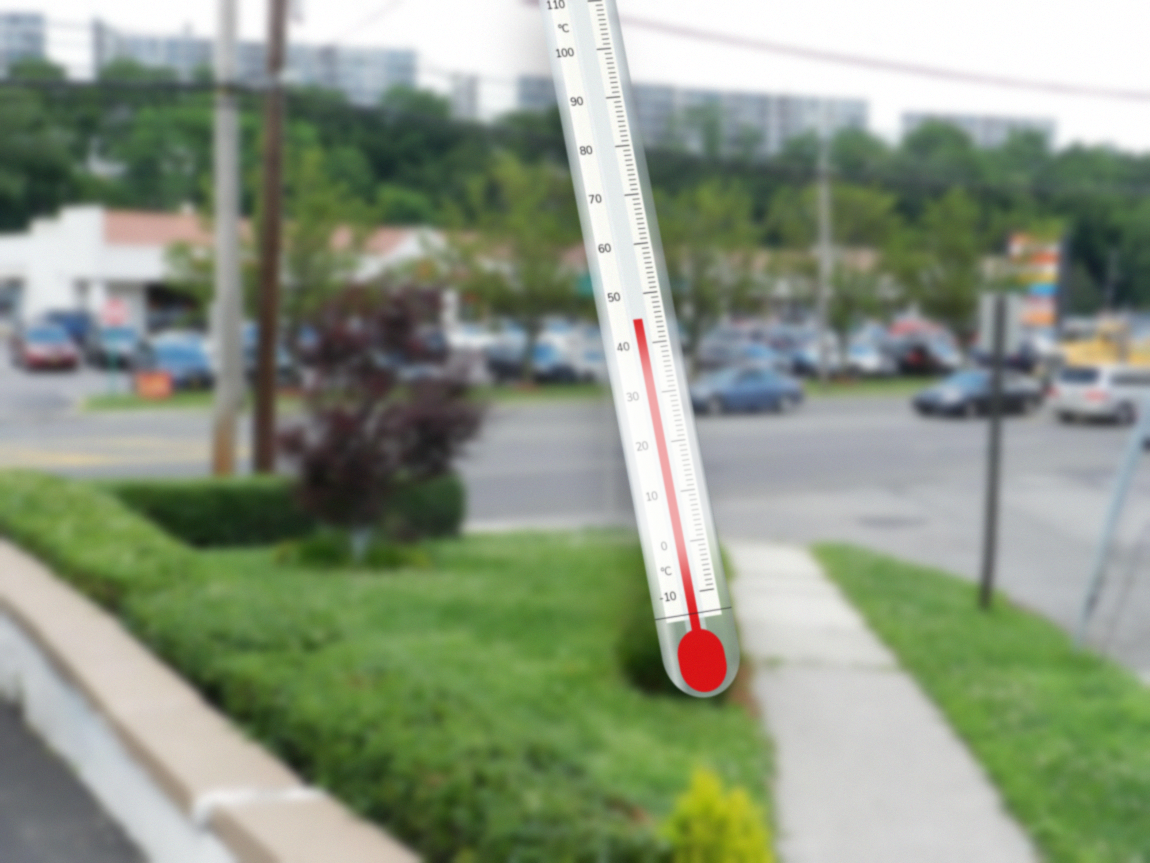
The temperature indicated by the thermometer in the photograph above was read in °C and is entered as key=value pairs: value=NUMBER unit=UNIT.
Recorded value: value=45 unit=°C
